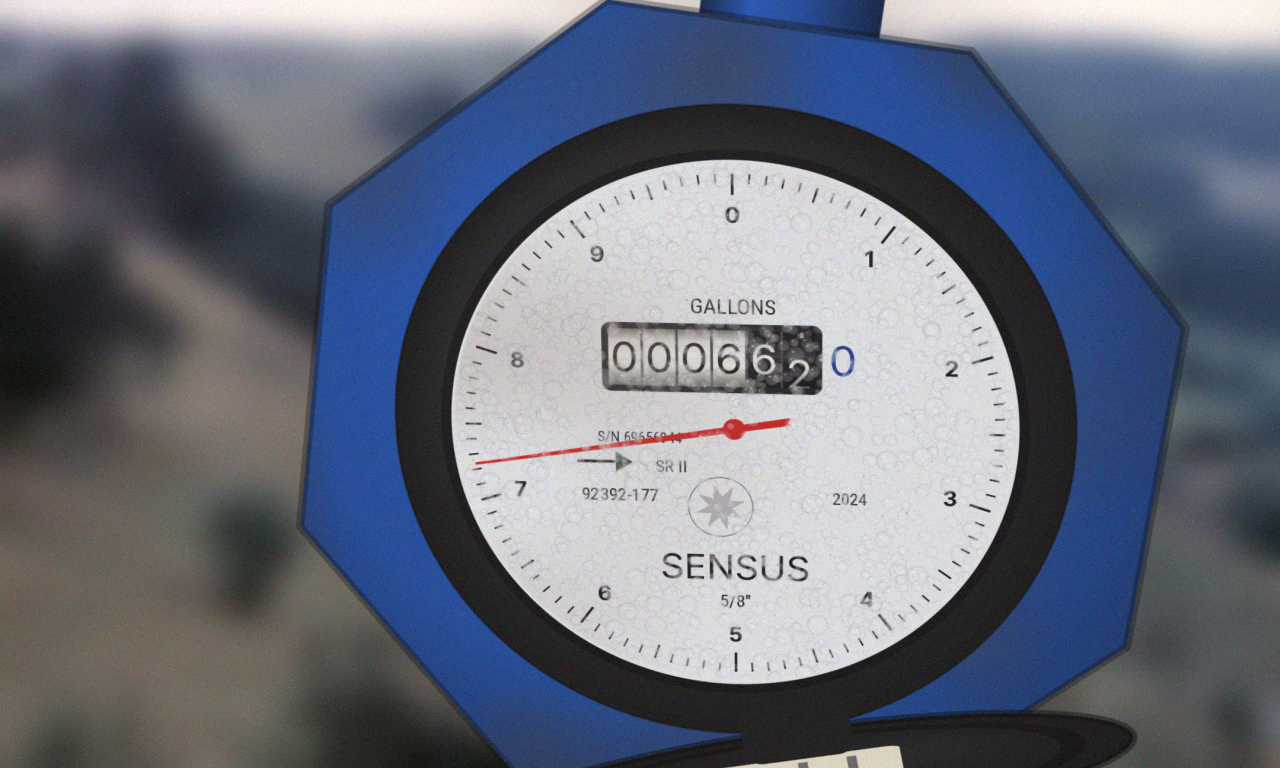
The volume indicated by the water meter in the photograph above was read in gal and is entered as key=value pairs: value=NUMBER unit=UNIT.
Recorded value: value=6617.2 unit=gal
